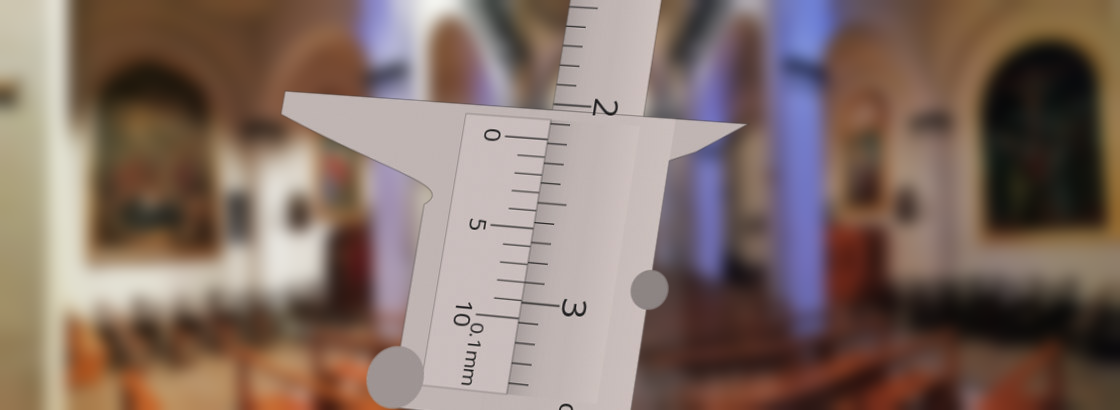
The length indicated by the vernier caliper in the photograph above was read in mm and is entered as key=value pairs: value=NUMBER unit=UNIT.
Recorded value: value=21.8 unit=mm
